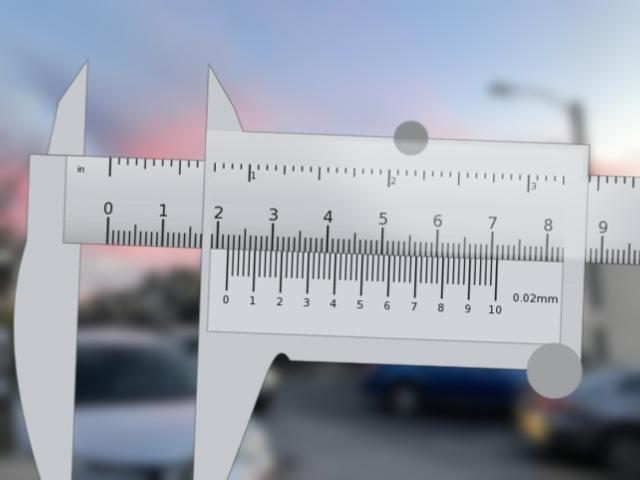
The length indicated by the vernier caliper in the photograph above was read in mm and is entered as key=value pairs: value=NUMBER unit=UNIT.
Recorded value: value=22.0 unit=mm
